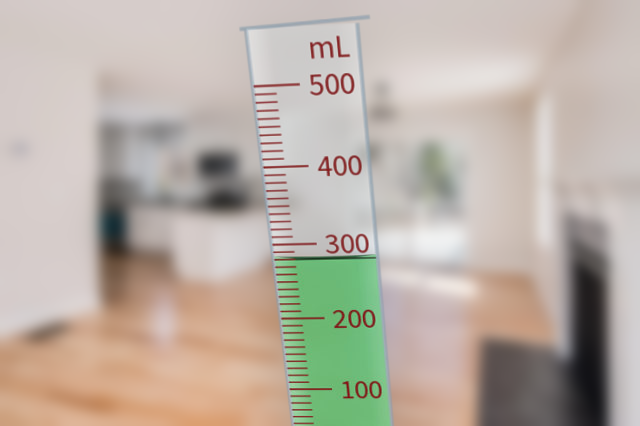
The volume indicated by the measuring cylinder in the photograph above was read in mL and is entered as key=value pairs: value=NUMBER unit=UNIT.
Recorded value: value=280 unit=mL
